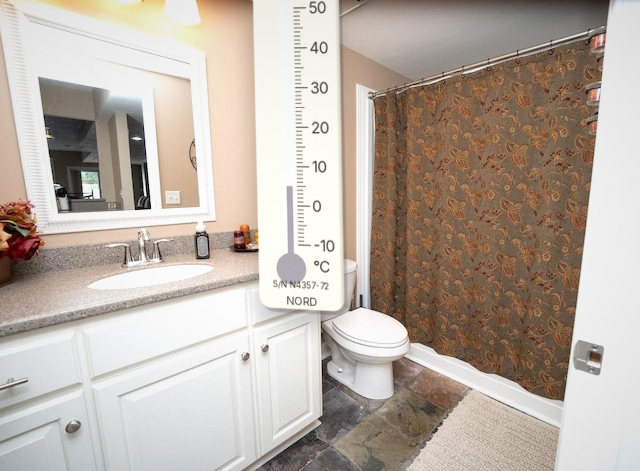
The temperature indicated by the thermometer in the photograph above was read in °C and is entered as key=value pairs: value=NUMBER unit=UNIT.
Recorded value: value=5 unit=°C
